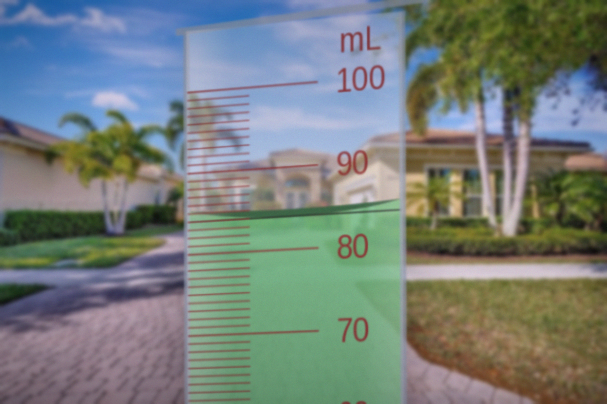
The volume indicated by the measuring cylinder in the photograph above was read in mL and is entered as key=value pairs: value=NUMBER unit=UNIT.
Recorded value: value=84 unit=mL
